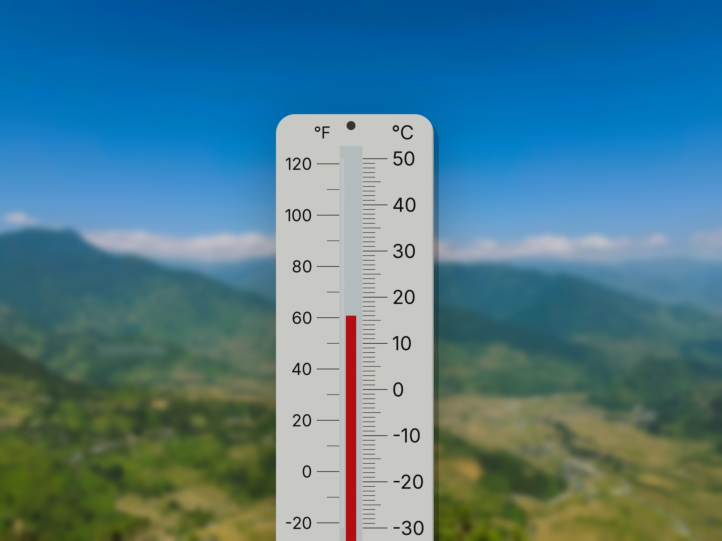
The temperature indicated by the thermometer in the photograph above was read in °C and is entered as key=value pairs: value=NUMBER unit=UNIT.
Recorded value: value=16 unit=°C
